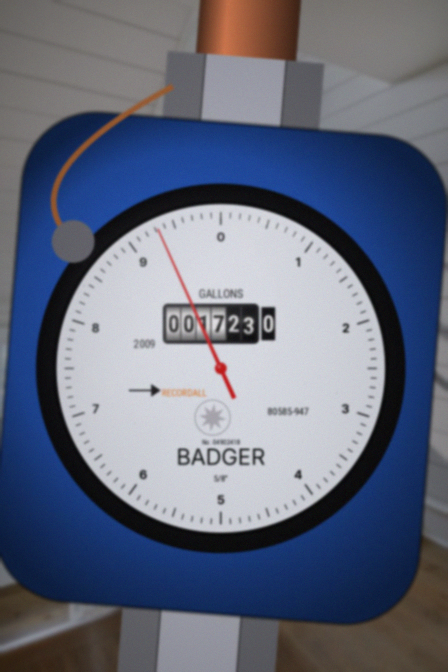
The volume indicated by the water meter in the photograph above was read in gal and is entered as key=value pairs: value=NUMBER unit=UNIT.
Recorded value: value=17229.3 unit=gal
